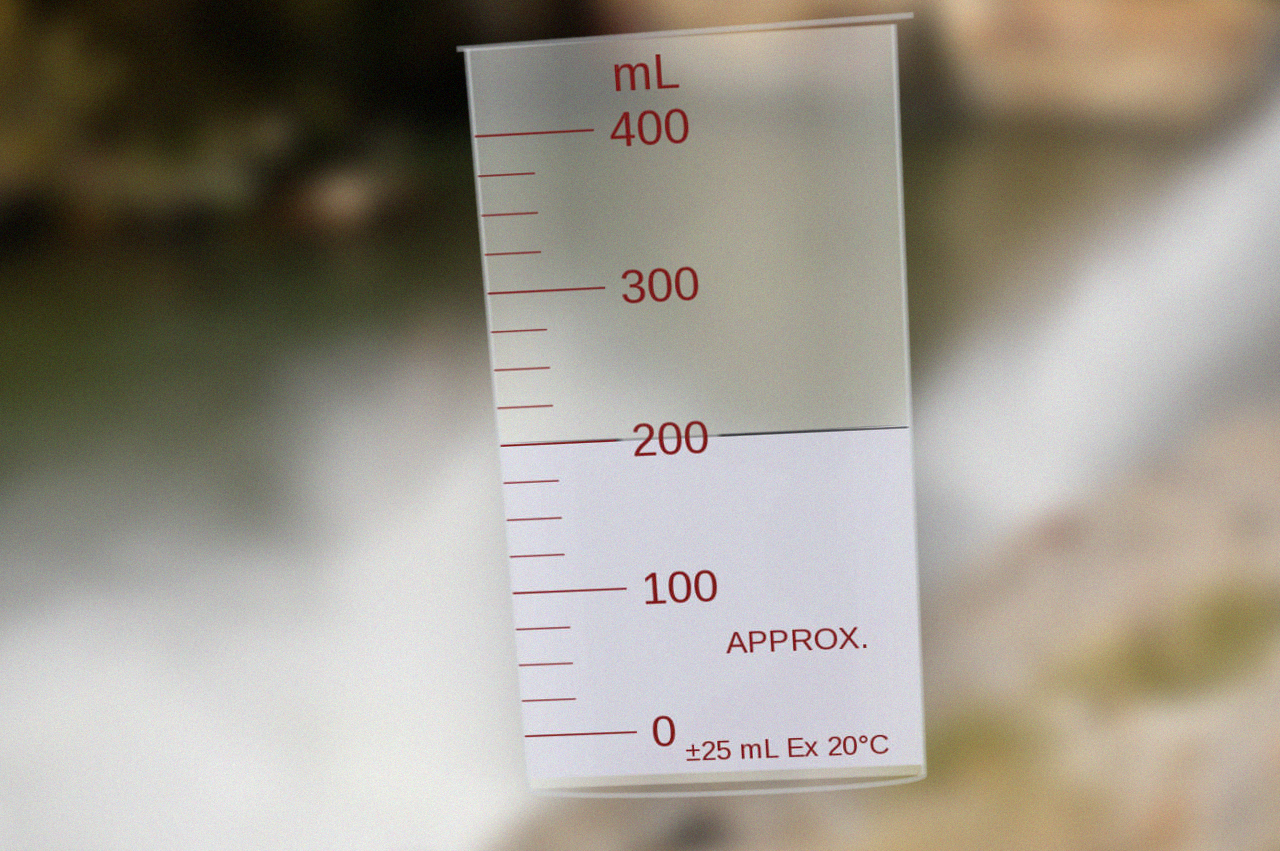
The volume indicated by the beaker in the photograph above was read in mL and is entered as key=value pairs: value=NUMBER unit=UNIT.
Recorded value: value=200 unit=mL
